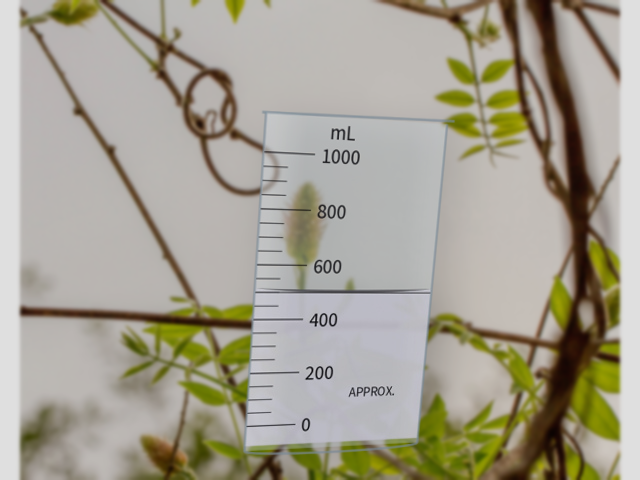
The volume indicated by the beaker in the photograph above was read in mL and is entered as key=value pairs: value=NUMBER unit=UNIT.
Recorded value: value=500 unit=mL
